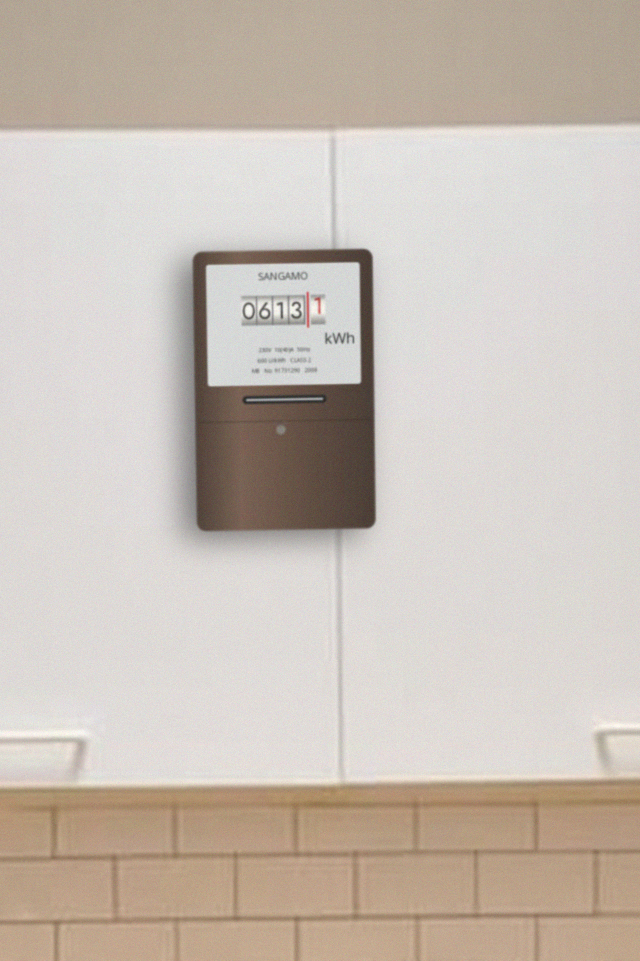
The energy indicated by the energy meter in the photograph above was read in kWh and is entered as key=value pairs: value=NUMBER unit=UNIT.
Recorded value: value=613.1 unit=kWh
